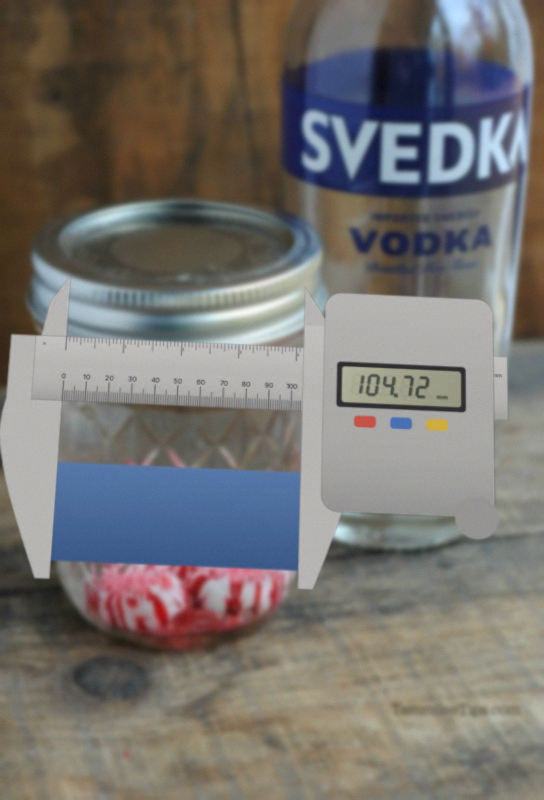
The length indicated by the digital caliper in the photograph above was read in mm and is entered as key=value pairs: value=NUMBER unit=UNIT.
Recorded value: value=104.72 unit=mm
